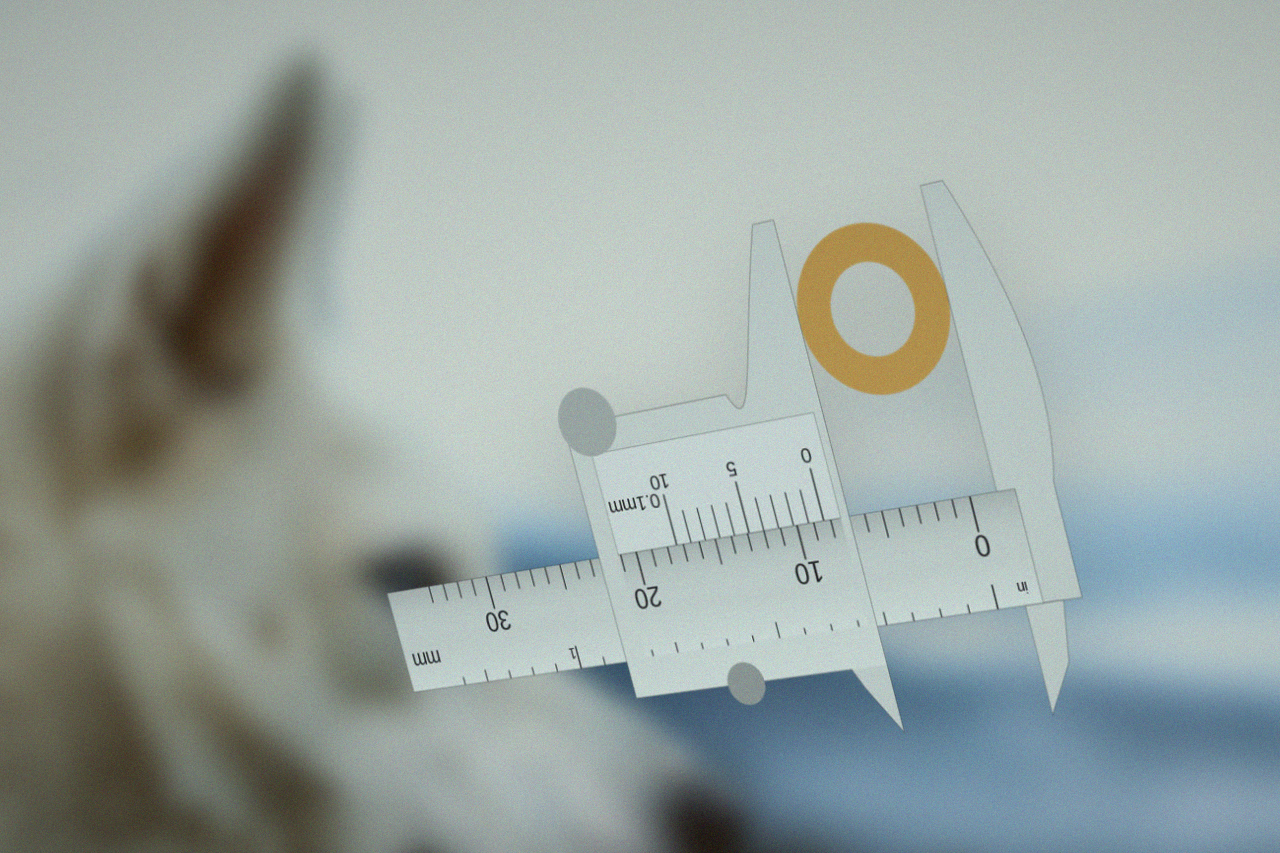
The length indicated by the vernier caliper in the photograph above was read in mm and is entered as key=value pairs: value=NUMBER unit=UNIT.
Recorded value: value=8.4 unit=mm
